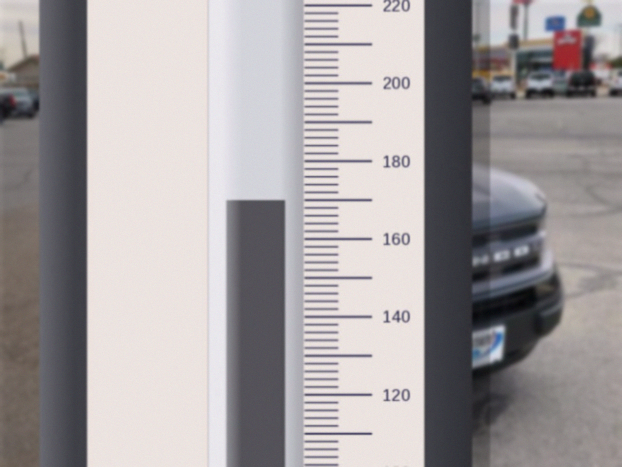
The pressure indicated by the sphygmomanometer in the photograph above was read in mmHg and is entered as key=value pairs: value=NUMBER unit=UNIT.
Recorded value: value=170 unit=mmHg
